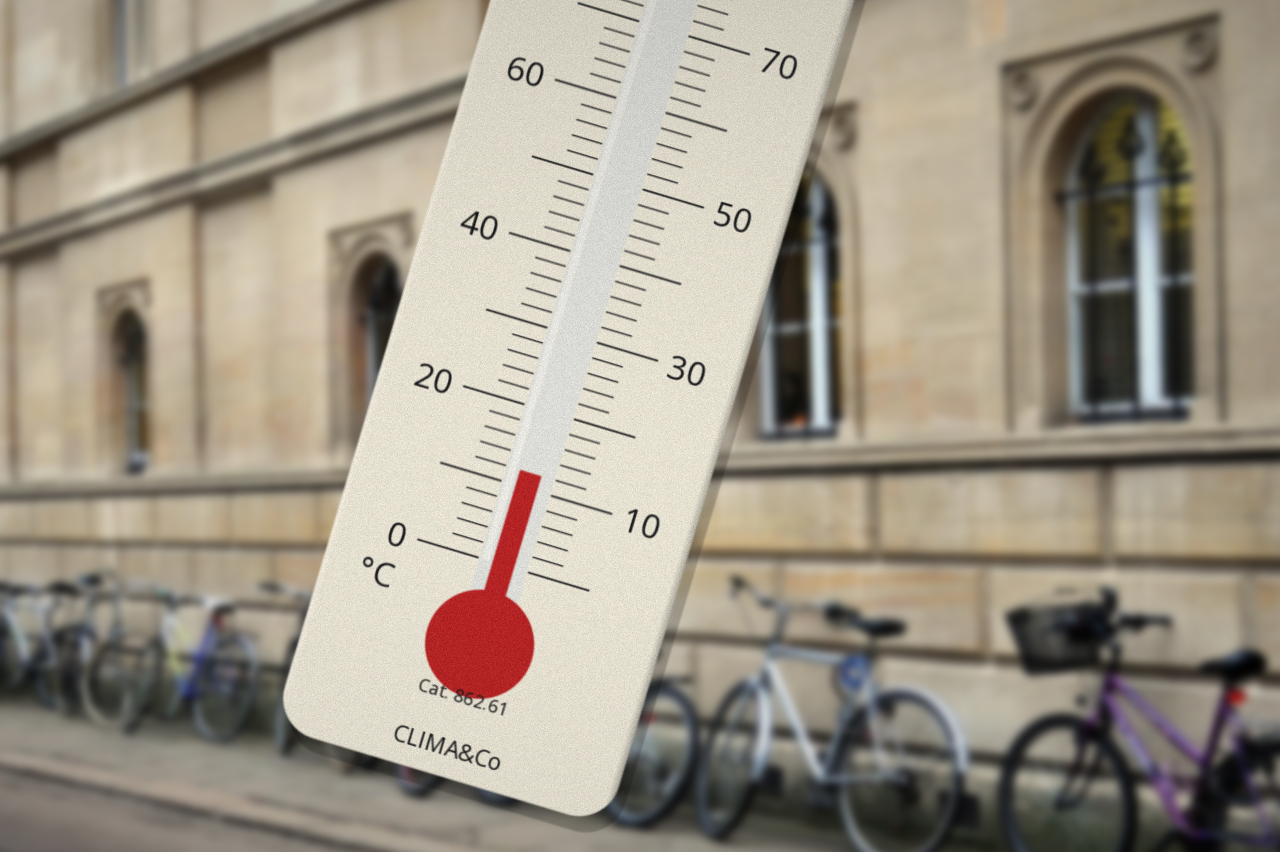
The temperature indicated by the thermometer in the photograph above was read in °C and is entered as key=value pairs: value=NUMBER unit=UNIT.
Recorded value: value=12 unit=°C
